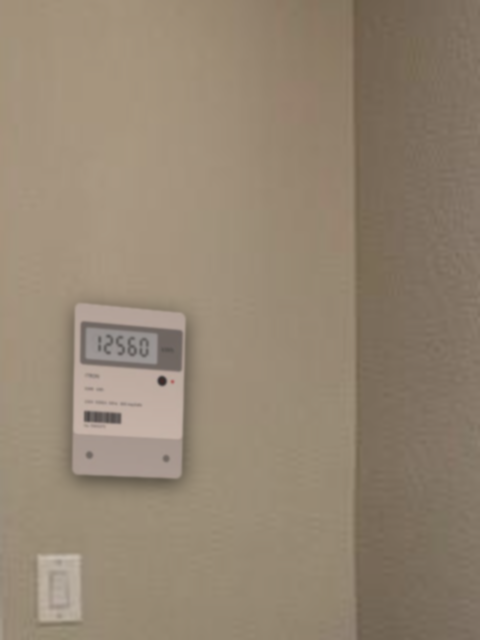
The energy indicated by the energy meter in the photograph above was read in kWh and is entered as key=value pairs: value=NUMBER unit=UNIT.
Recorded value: value=12560 unit=kWh
